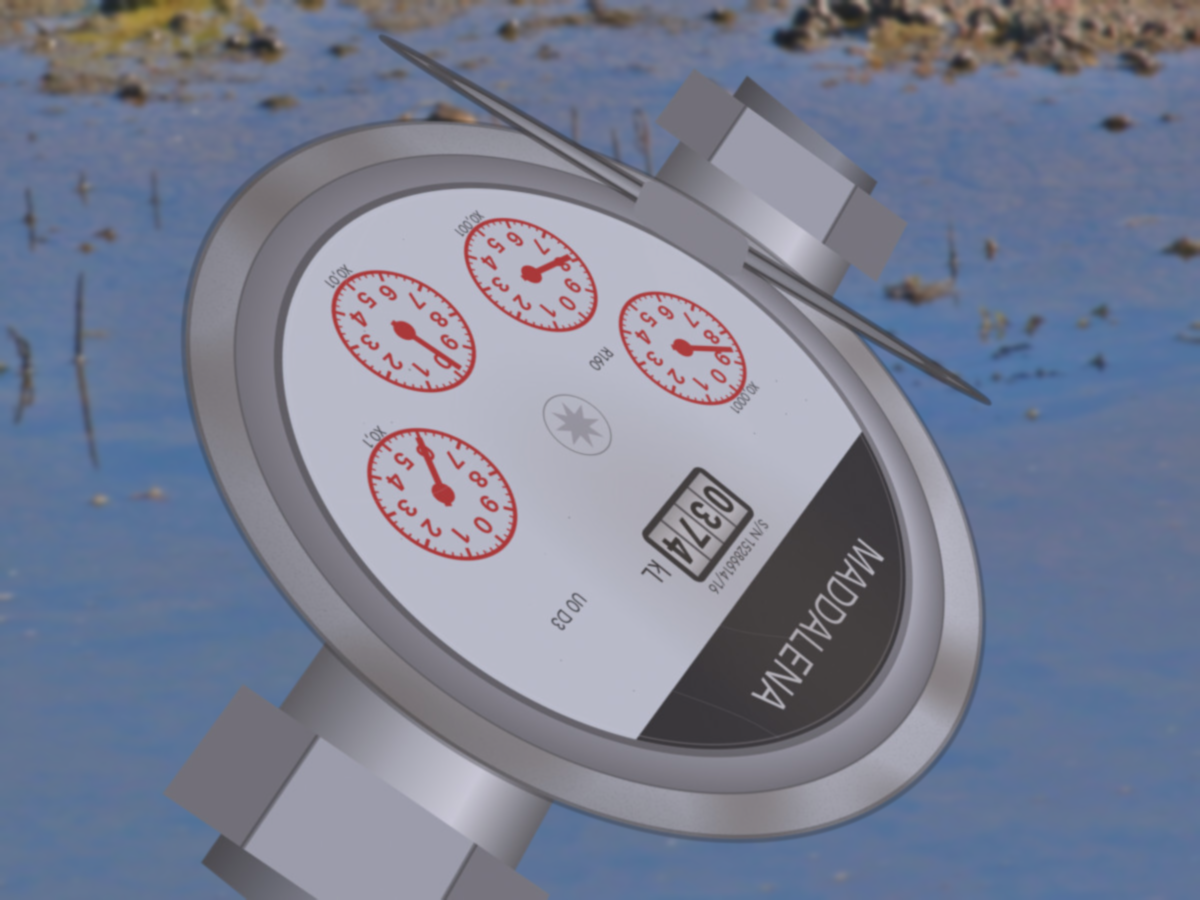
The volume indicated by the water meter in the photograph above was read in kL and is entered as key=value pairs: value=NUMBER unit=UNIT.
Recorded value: value=374.5978 unit=kL
